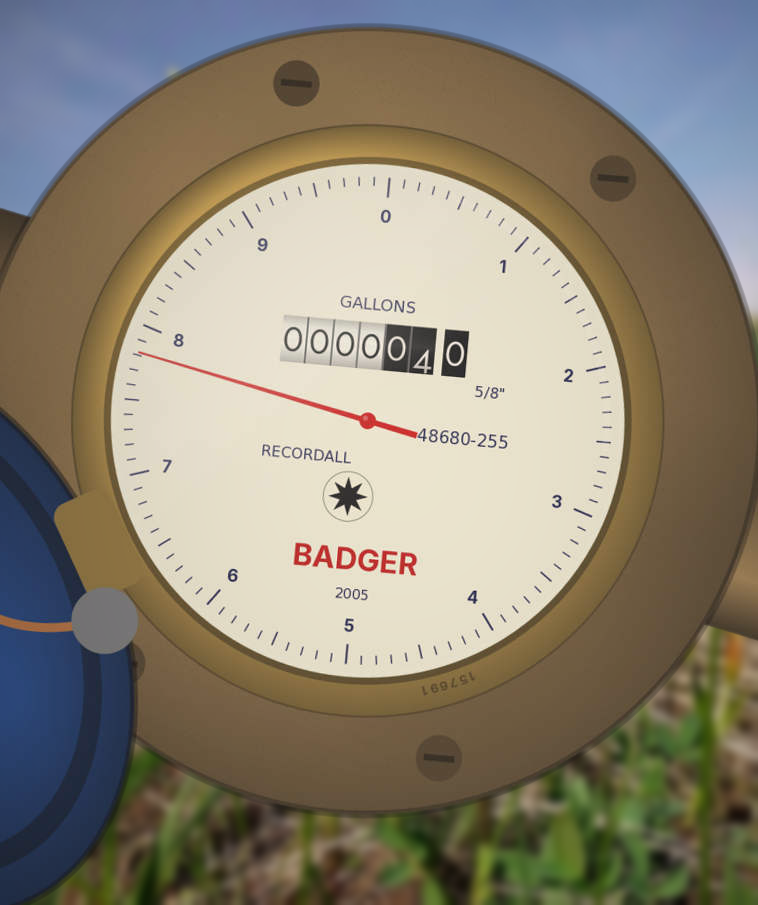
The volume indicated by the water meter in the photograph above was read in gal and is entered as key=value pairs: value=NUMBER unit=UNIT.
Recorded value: value=37.8 unit=gal
